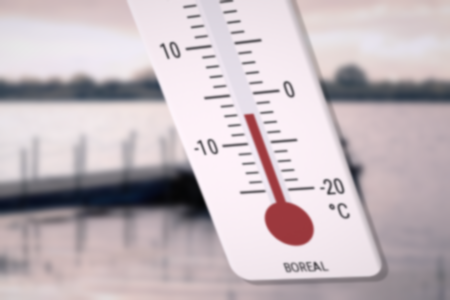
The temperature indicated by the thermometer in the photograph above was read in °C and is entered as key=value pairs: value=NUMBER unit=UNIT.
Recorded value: value=-4 unit=°C
